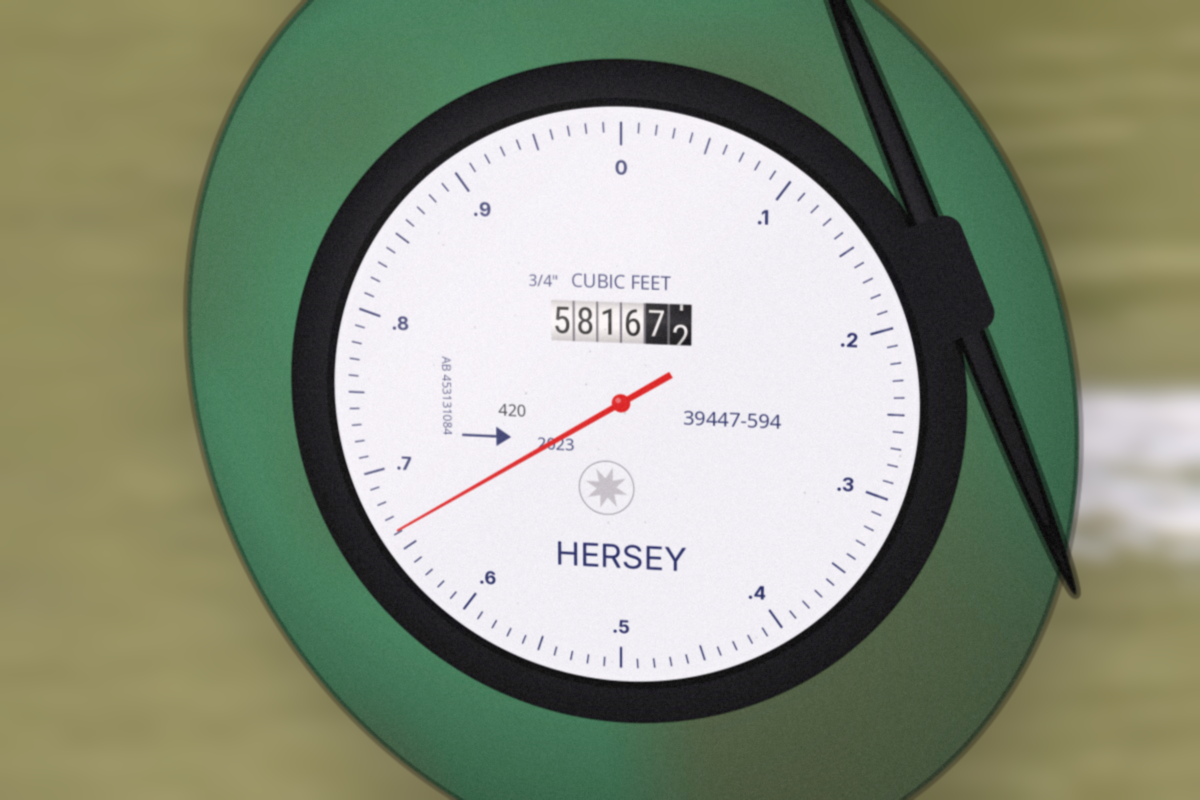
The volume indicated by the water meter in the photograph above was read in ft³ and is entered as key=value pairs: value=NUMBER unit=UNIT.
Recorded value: value=581671.66 unit=ft³
